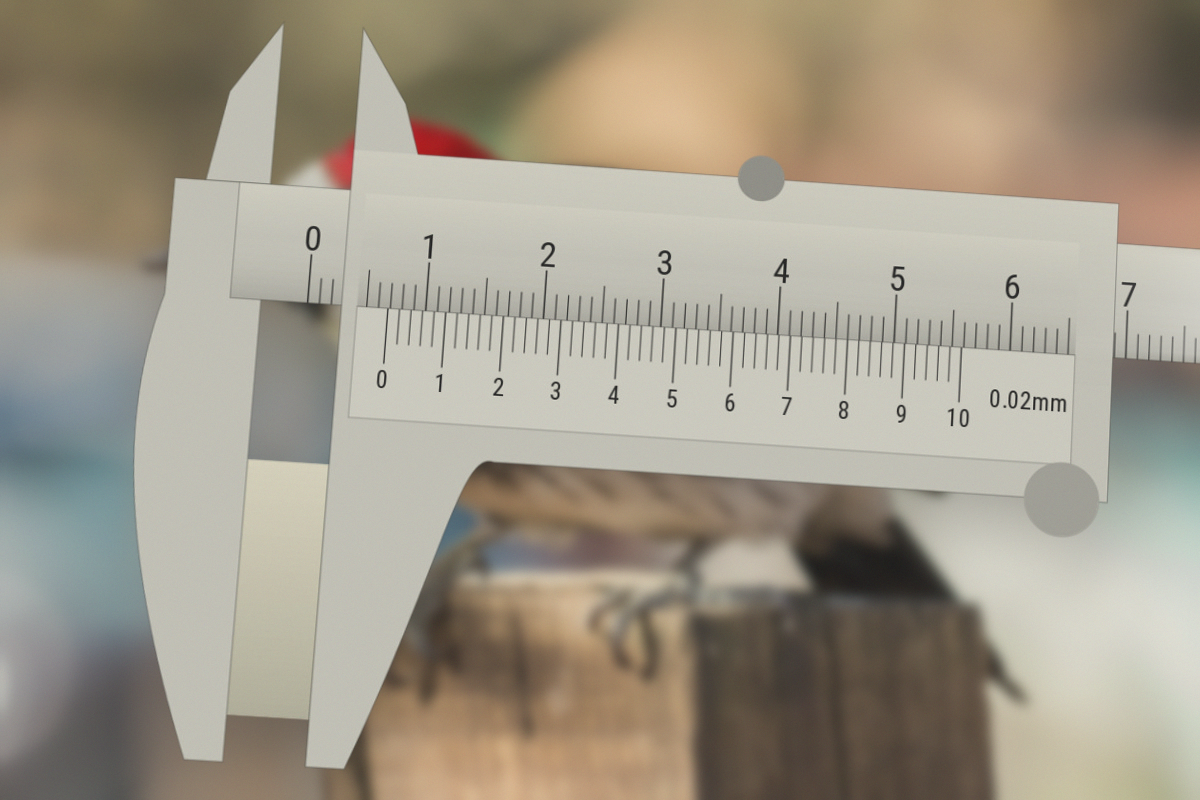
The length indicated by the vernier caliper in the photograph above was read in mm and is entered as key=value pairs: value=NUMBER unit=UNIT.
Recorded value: value=6.8 unit=mm
